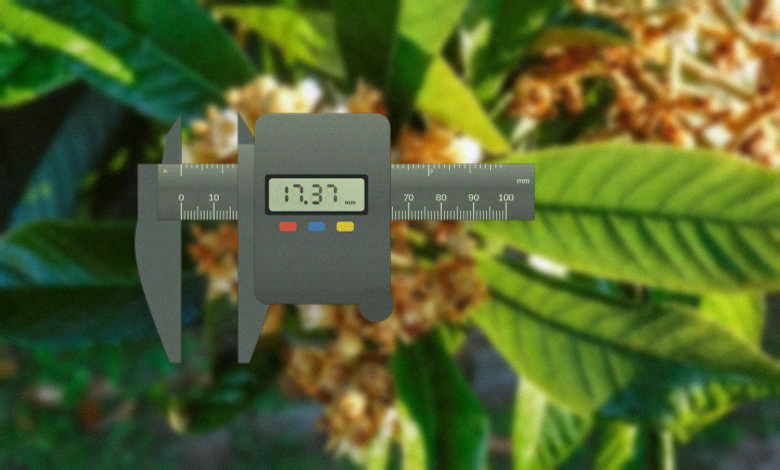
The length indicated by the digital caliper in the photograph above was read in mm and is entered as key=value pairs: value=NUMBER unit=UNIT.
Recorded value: value=17.37 unit=mm
